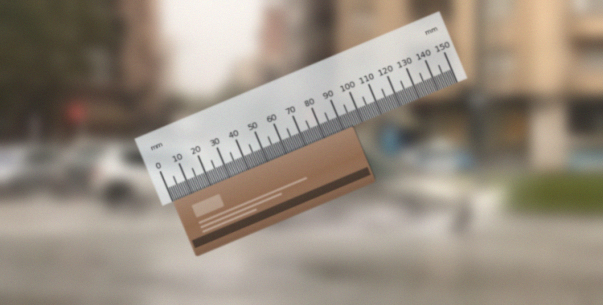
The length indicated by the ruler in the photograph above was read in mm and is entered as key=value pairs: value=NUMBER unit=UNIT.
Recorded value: value=95 unit=mm
